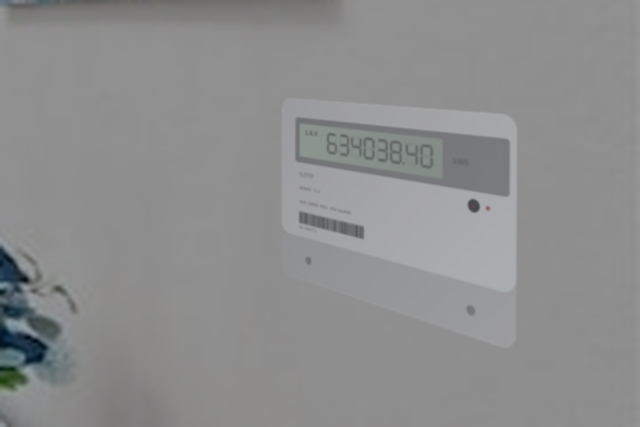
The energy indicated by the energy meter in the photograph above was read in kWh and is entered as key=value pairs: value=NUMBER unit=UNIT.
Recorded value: value=634038.40 unit=kWh
